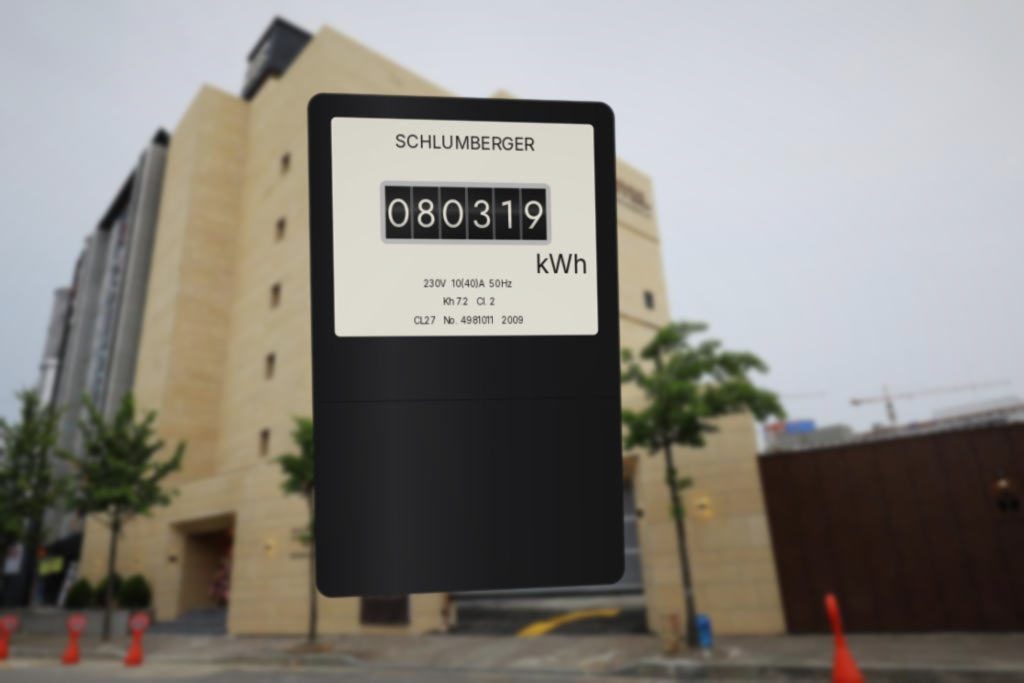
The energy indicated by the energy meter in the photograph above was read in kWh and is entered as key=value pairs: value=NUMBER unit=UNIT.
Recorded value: value=80319 unit=kWh
